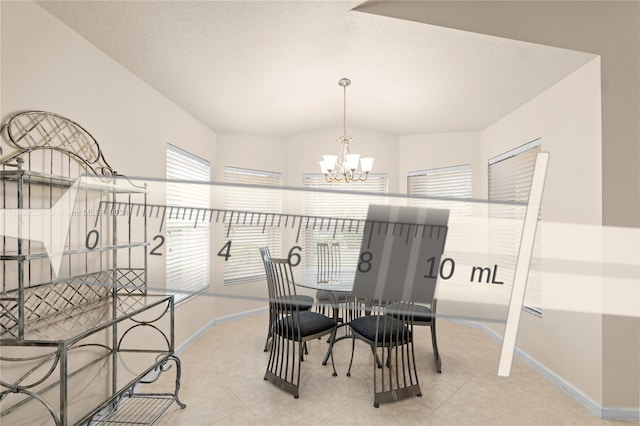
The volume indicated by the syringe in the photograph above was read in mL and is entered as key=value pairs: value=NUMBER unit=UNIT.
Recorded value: value=7.8 unit=mL
